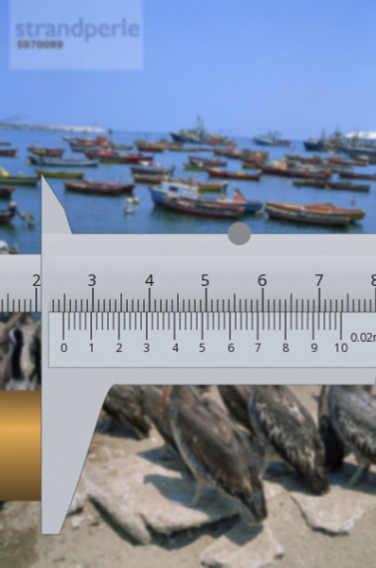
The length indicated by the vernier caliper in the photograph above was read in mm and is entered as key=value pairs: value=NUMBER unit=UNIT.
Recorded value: value=24.8 unit=mm
